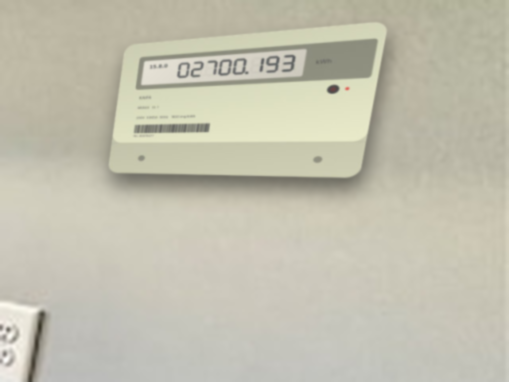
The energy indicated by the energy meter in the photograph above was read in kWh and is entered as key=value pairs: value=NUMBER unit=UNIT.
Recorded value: value=2700.193 unit=kWh
